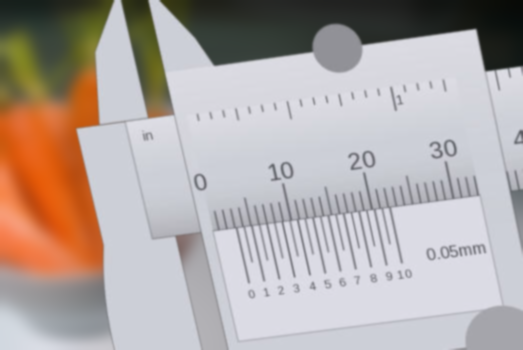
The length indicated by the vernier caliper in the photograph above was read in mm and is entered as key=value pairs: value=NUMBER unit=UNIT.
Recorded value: value=3.2 unit=mm
